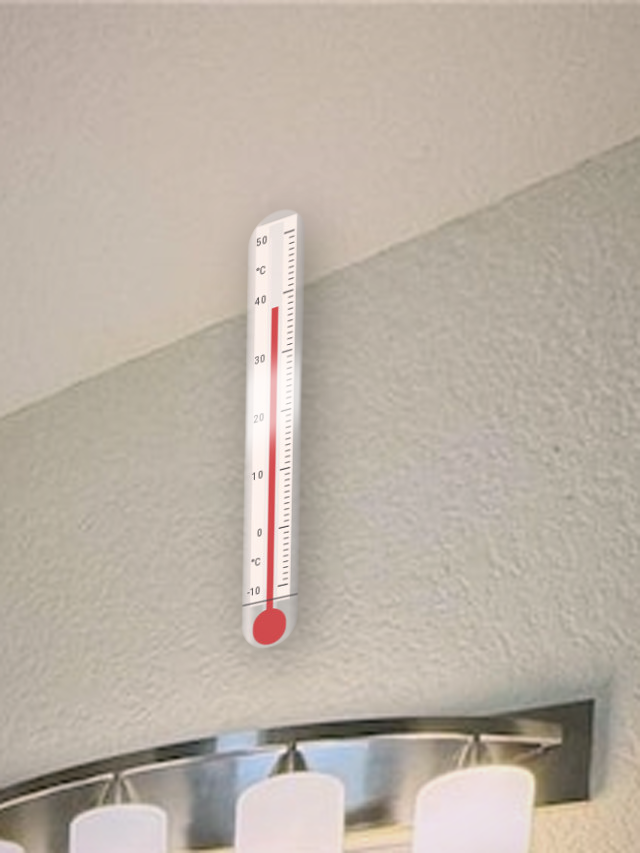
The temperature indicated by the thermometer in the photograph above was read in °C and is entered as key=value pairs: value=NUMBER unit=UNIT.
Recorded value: value=38 unit=°C
